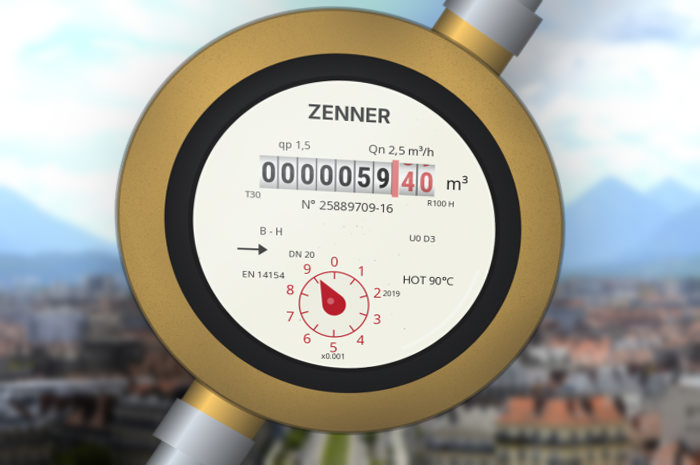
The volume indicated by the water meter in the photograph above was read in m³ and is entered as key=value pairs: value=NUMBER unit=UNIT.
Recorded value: value=59.399 unit=m³
